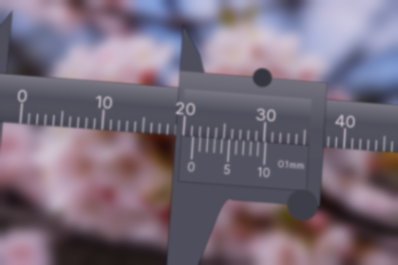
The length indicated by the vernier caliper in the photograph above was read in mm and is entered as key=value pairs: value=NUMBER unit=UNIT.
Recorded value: value=21.2 unit=mm
